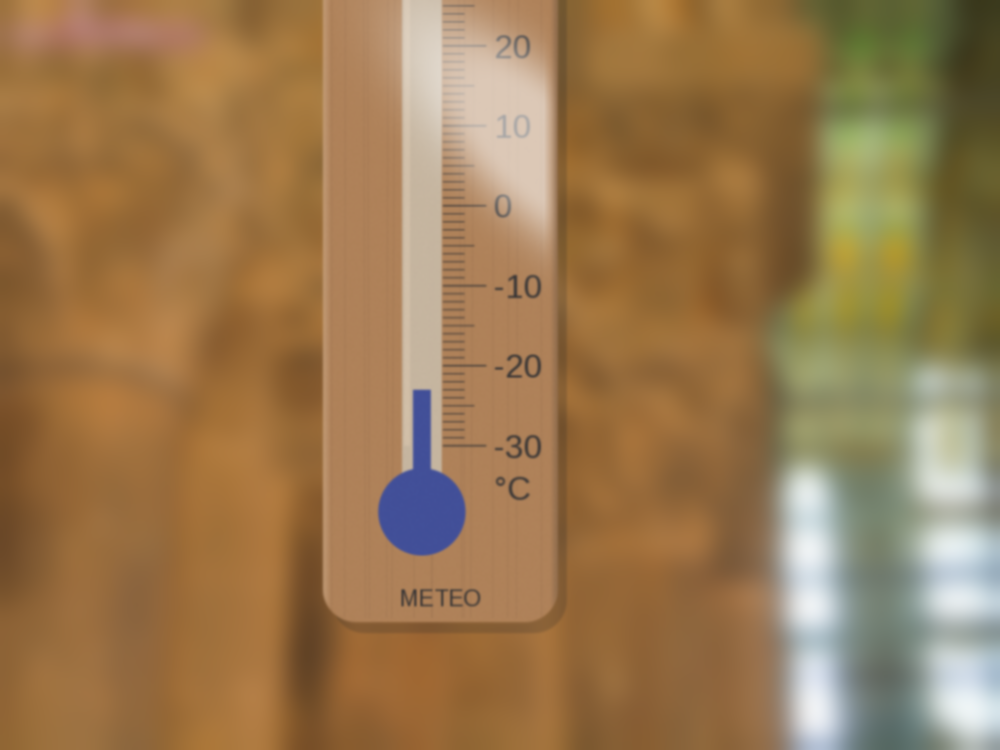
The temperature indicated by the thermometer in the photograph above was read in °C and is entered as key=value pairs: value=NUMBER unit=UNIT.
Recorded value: value=-23 unit=°C
